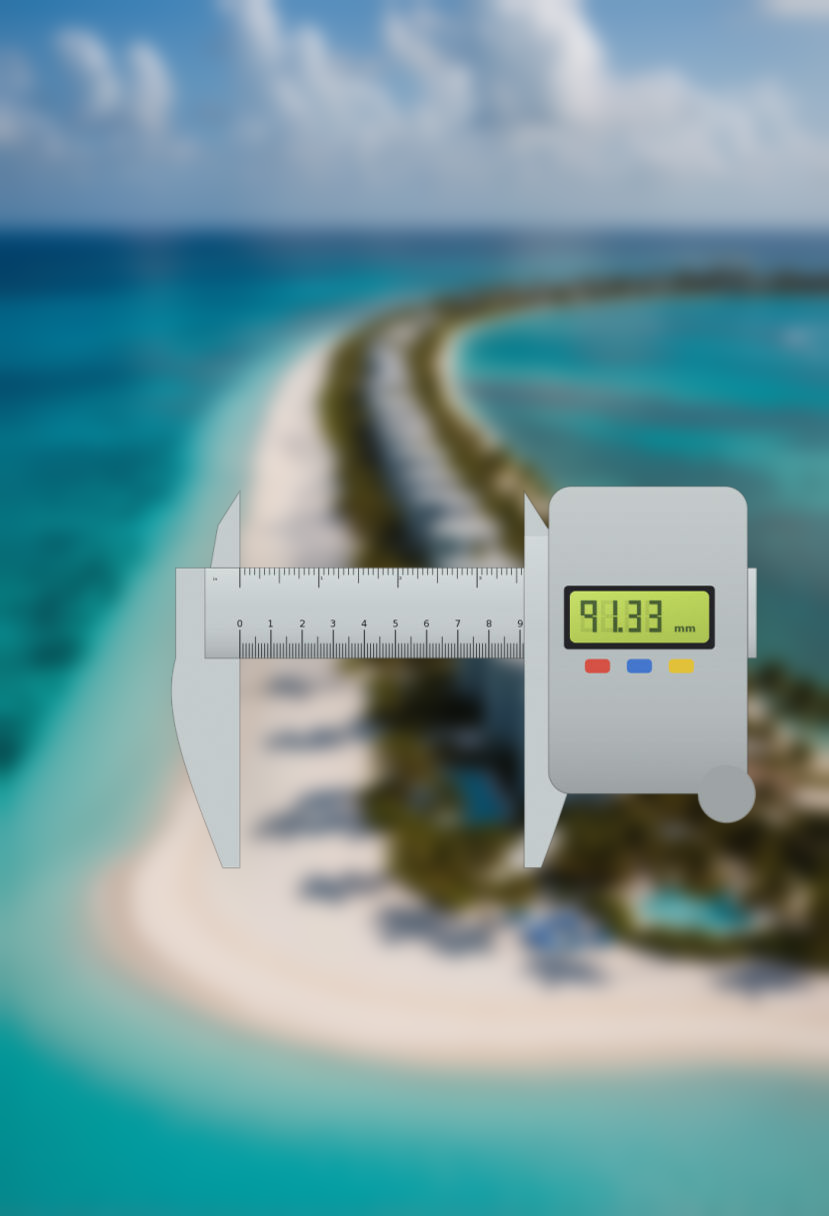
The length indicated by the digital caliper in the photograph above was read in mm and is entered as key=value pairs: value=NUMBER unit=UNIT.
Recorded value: value=91.33 unit=mm
